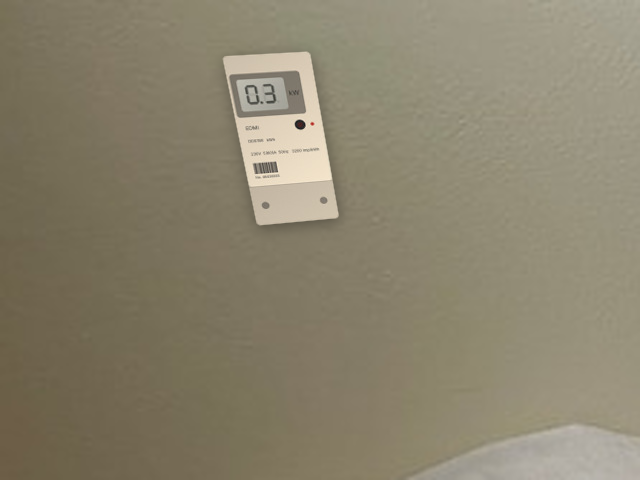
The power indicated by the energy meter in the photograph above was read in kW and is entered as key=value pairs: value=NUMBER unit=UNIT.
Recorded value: value=0.3 unit=kW
